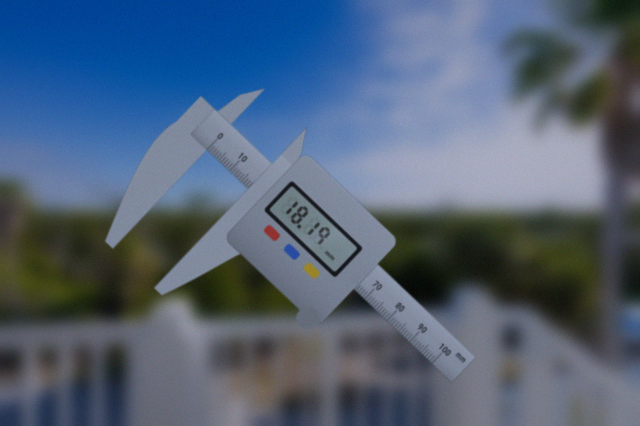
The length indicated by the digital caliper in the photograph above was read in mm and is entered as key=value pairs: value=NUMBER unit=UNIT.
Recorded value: value=18.19 unit=mm
